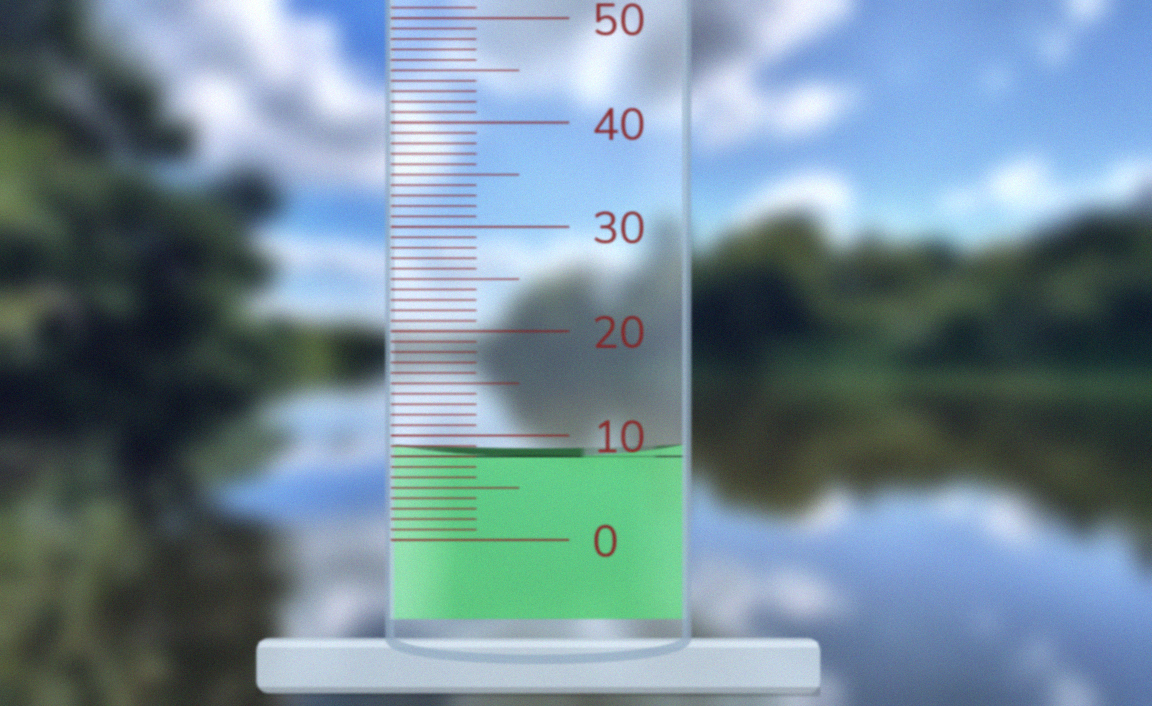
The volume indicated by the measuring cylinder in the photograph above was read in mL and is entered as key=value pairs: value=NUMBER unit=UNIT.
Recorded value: value=8 unit=mL
